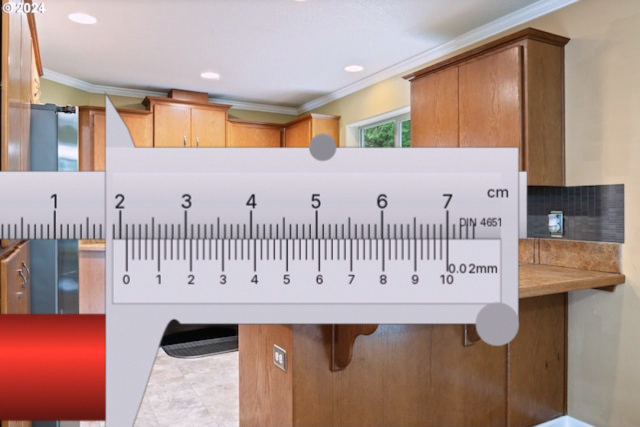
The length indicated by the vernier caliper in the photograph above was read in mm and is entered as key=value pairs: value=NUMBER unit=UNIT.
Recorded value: value=21.0 unit=mm
